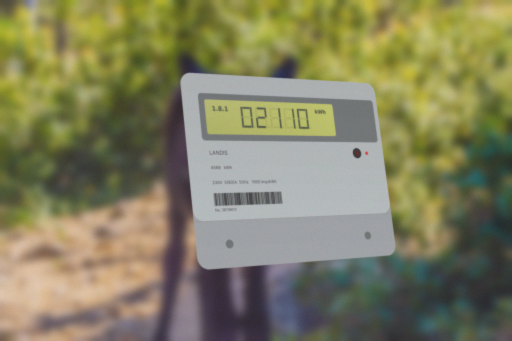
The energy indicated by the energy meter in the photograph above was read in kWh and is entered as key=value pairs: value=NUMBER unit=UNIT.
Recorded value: value=2110 unit=kWh
